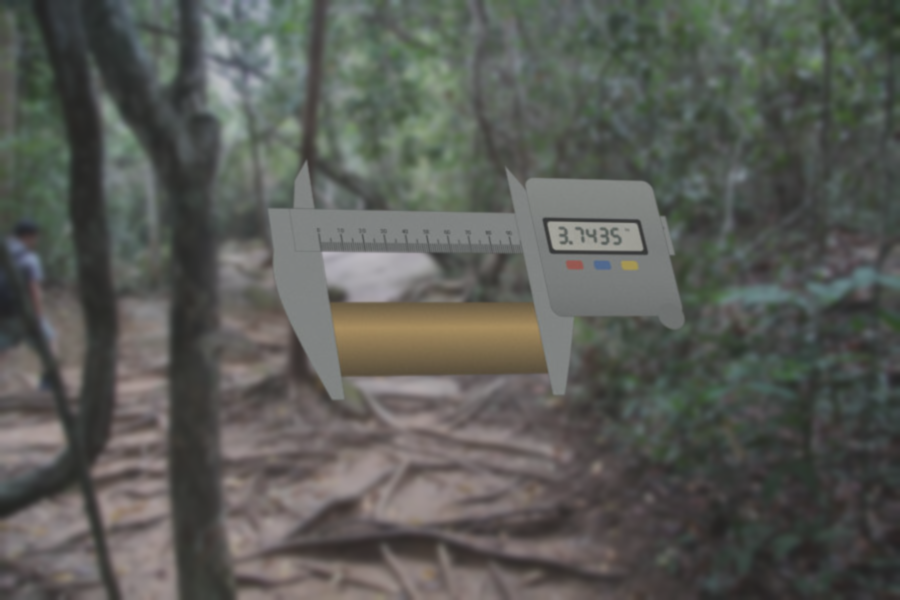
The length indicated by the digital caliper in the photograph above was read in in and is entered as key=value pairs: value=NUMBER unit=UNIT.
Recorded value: value=3.7435 unit=in
